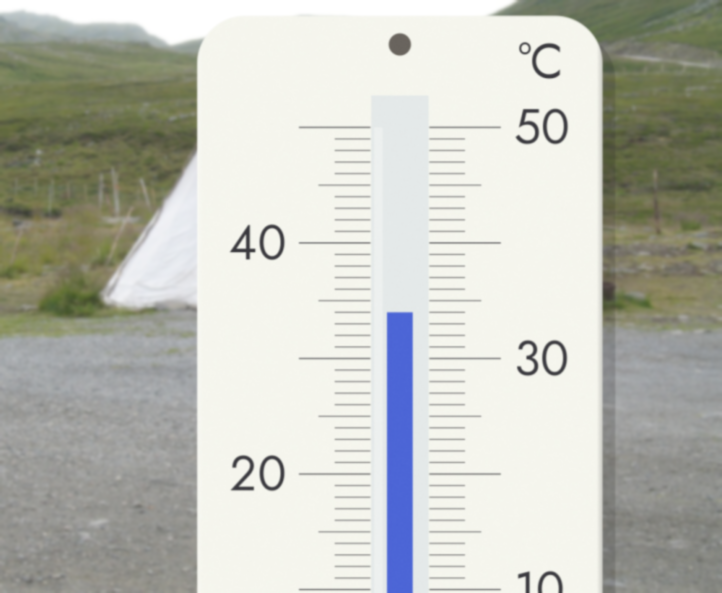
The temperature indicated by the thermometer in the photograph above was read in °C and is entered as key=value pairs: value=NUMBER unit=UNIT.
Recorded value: value=34 unit=°C
